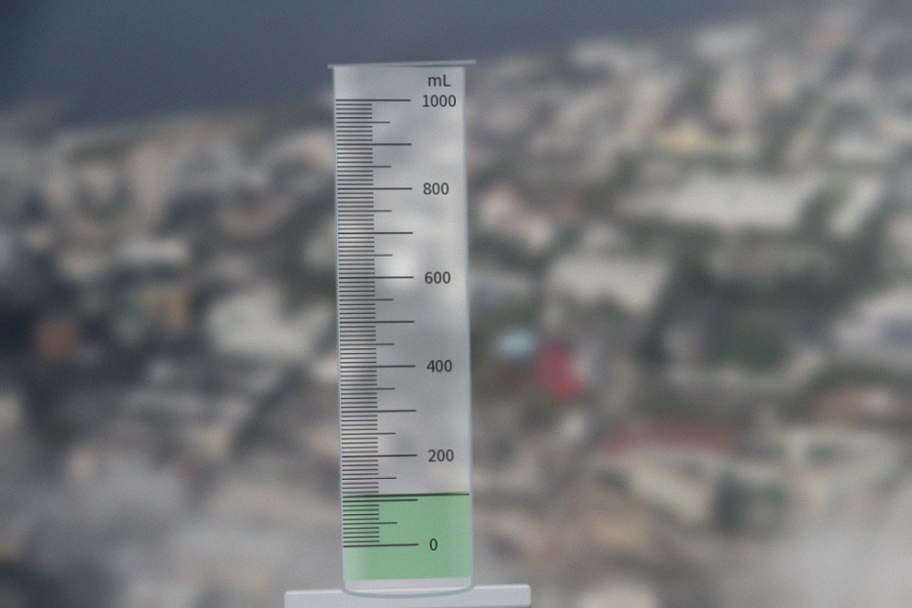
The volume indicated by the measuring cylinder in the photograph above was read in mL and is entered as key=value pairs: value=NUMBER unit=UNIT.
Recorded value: value=110 unit=mL
